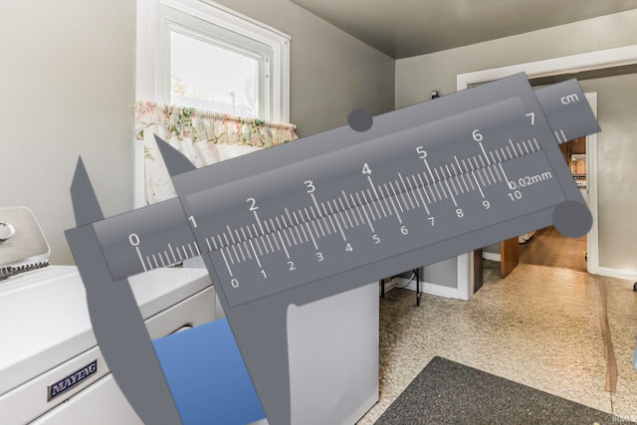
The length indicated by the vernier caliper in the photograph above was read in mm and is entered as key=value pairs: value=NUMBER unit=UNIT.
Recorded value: value=12.6 unit=mm
